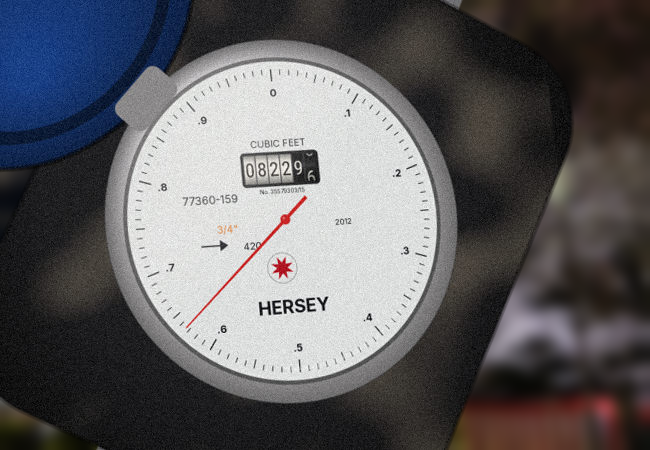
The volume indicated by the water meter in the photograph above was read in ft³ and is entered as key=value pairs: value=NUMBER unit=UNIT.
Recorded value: value=82295.63 unit=ft³
